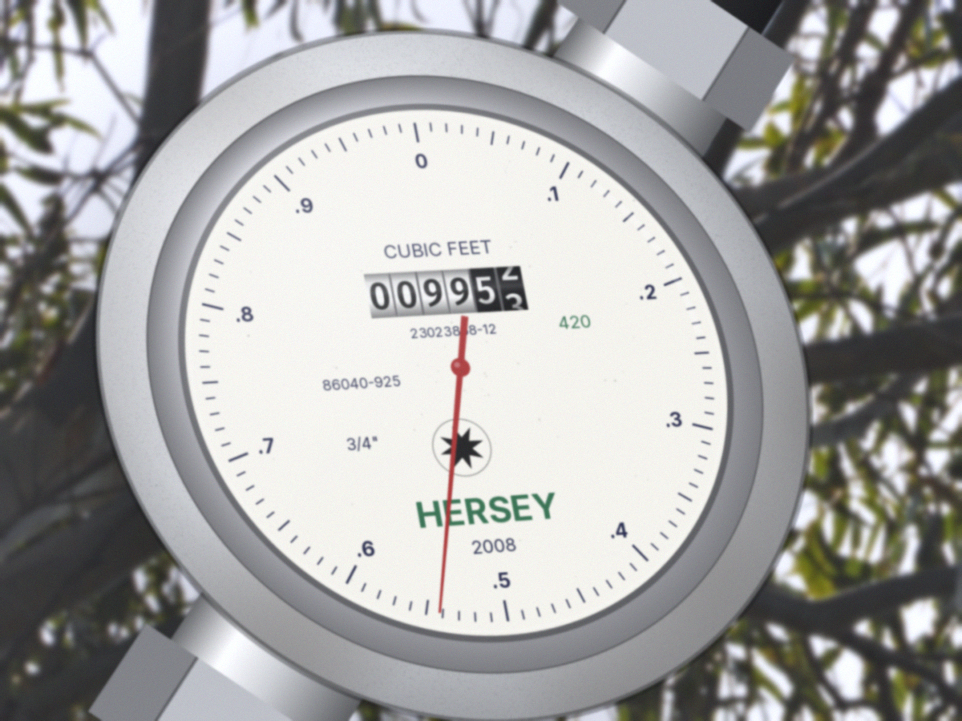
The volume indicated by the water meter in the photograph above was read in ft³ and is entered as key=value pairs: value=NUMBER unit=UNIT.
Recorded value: value=9952.54 unit=ft³
